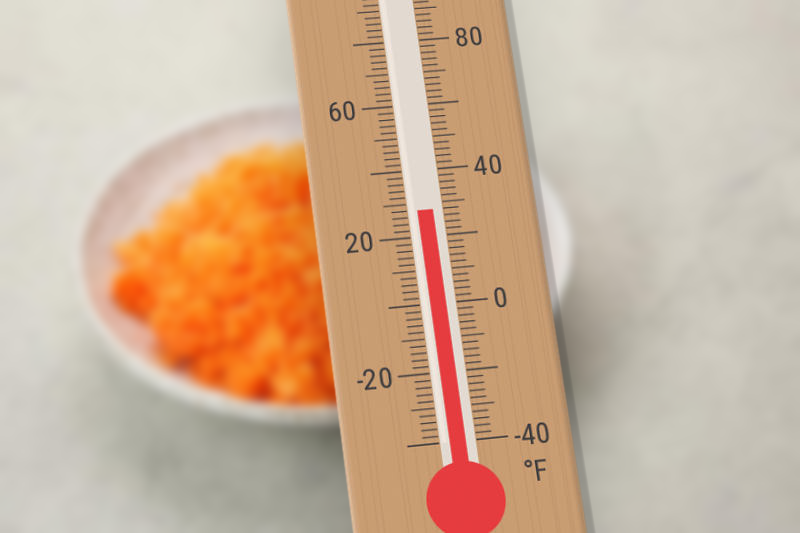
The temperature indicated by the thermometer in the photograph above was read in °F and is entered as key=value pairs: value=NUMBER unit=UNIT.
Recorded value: value=28 unit=°F
